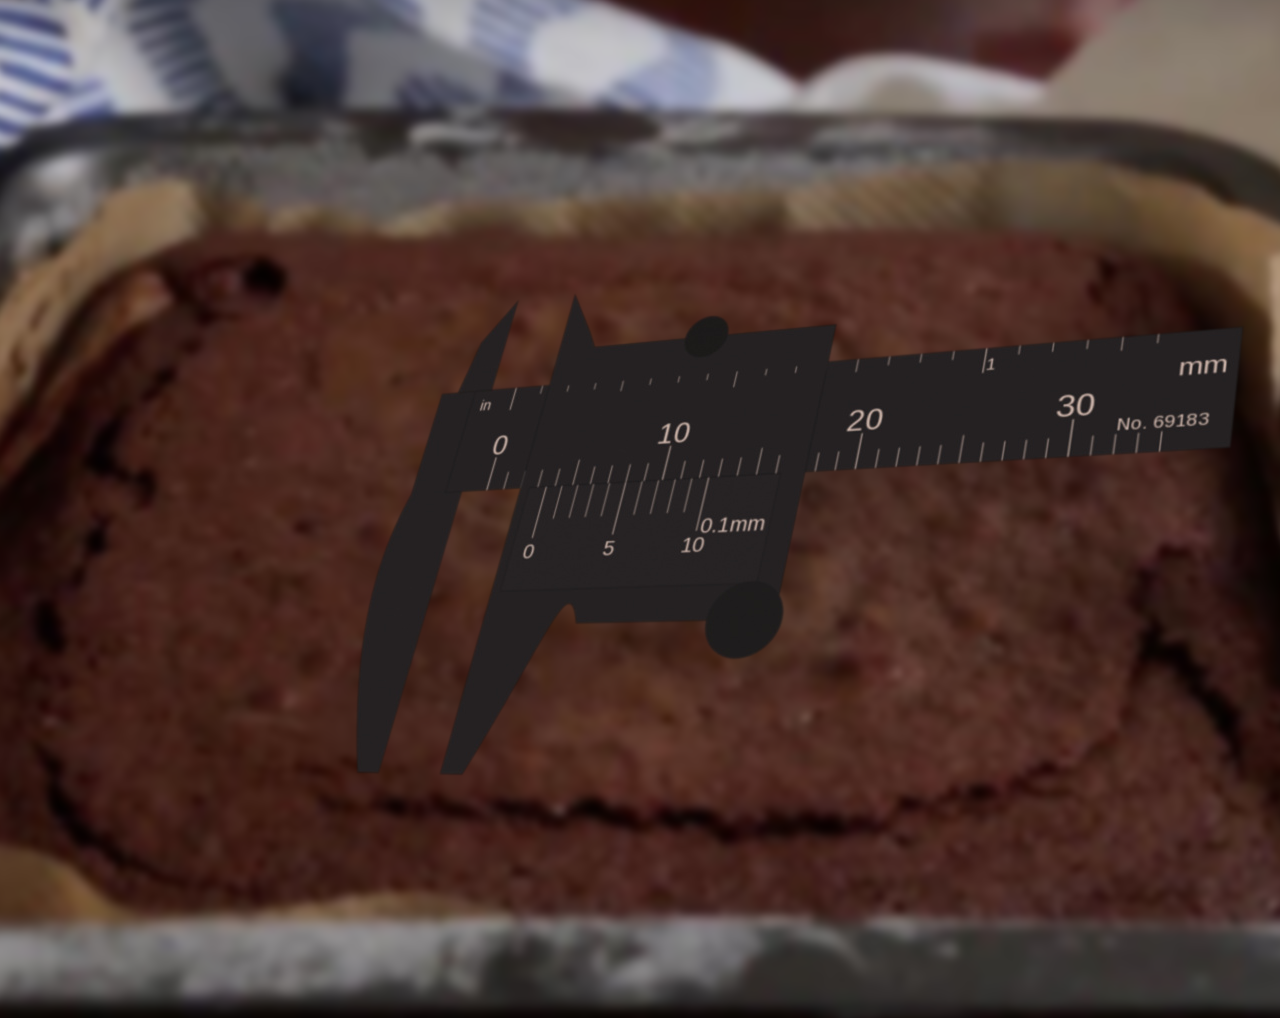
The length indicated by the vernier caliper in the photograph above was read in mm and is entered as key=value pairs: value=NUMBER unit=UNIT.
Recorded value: value=3.5 unit=mm
